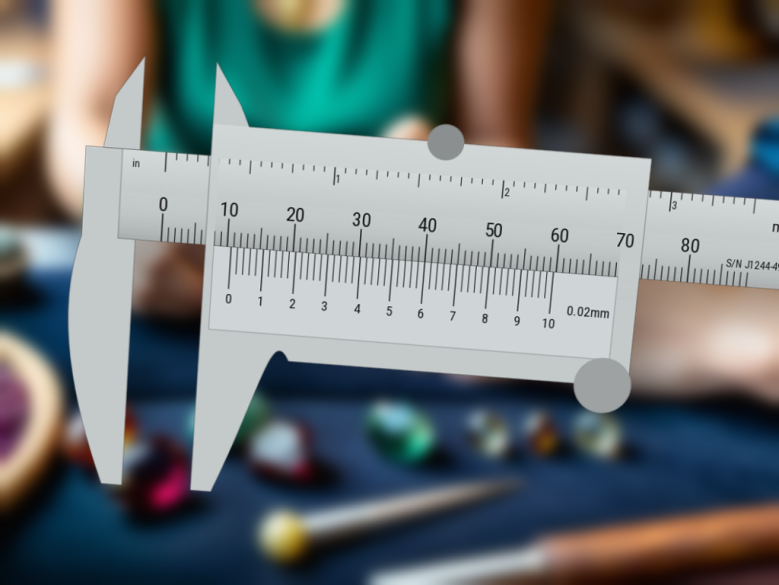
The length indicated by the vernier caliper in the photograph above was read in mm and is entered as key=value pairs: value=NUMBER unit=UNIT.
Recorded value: value=10.6 unit=mm
